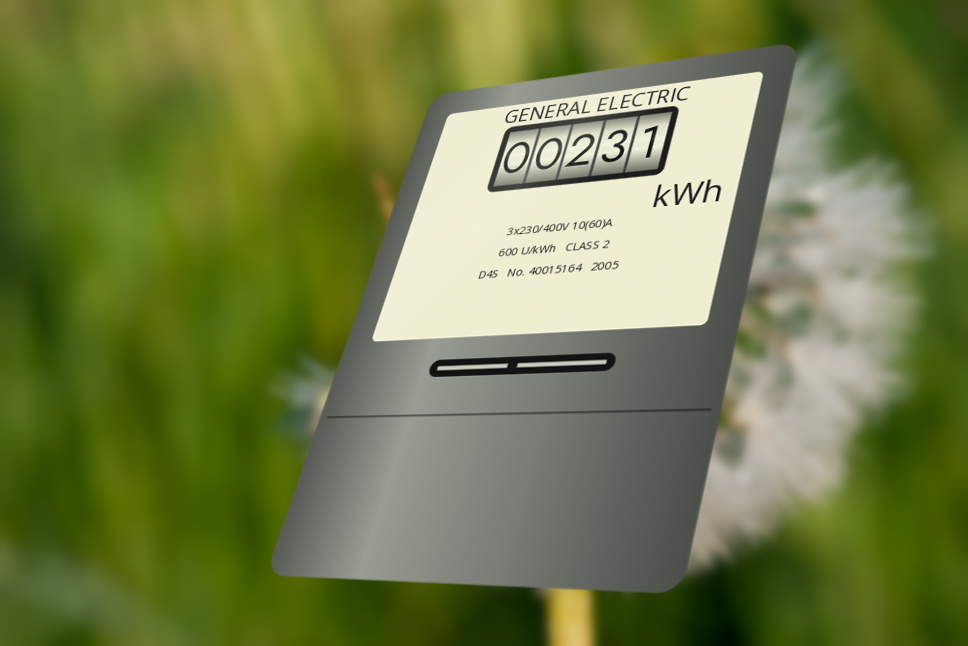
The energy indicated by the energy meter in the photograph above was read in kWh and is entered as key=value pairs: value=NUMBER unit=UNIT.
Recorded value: value=231 unit=kWh
